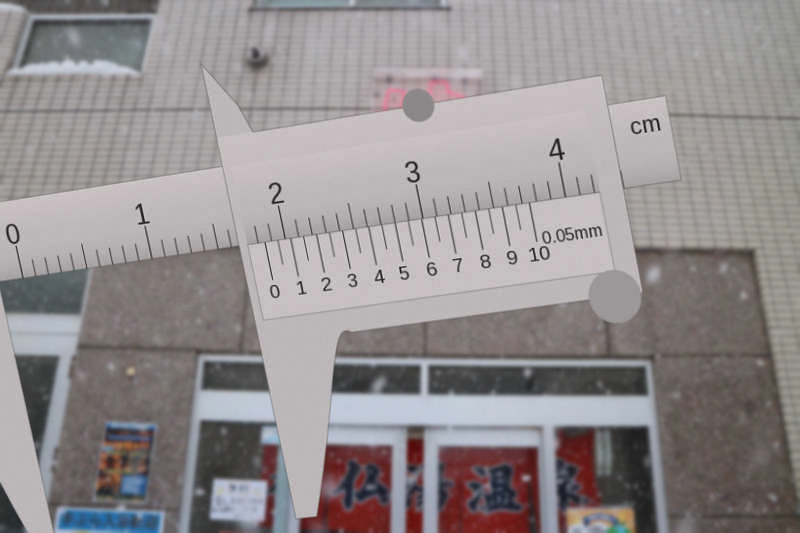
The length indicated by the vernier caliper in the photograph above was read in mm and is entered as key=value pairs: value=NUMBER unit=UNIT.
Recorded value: value=18.5 unit=mm
